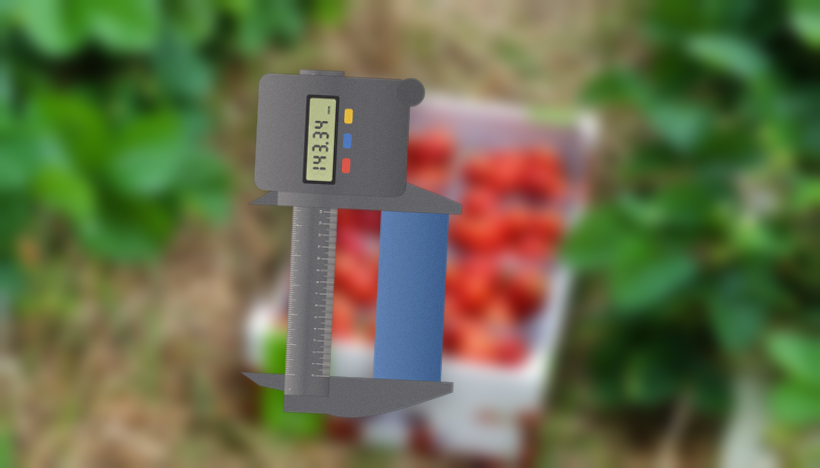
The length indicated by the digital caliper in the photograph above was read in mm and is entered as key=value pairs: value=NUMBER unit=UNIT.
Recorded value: value=143.34 unit=mm
